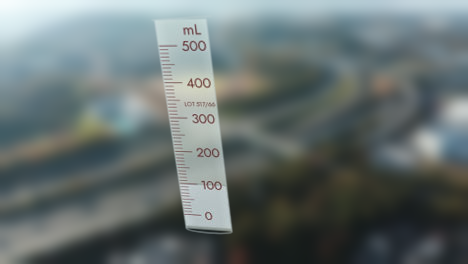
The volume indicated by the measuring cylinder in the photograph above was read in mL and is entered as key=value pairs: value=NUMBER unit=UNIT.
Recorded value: value=100 unit=mL
